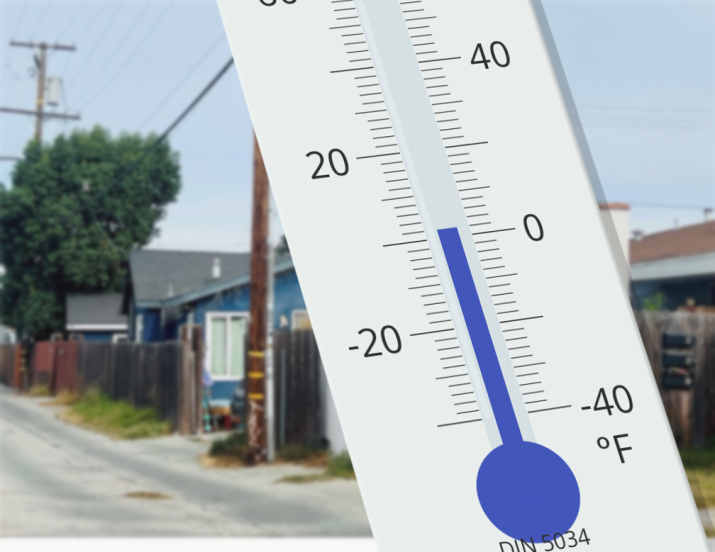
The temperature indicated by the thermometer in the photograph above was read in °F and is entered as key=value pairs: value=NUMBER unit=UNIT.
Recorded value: value=2 unit=°F
